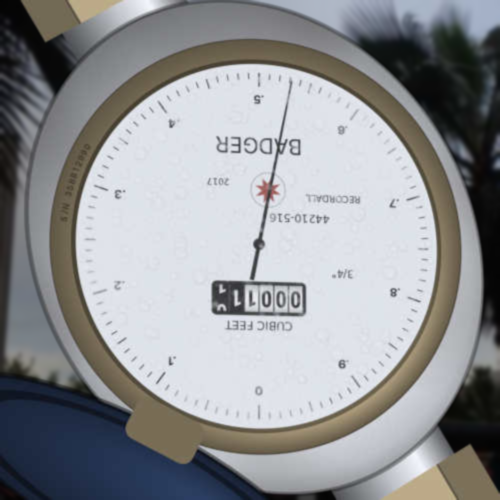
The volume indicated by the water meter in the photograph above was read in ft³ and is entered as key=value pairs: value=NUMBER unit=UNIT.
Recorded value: value=110.53 unit=ft³
